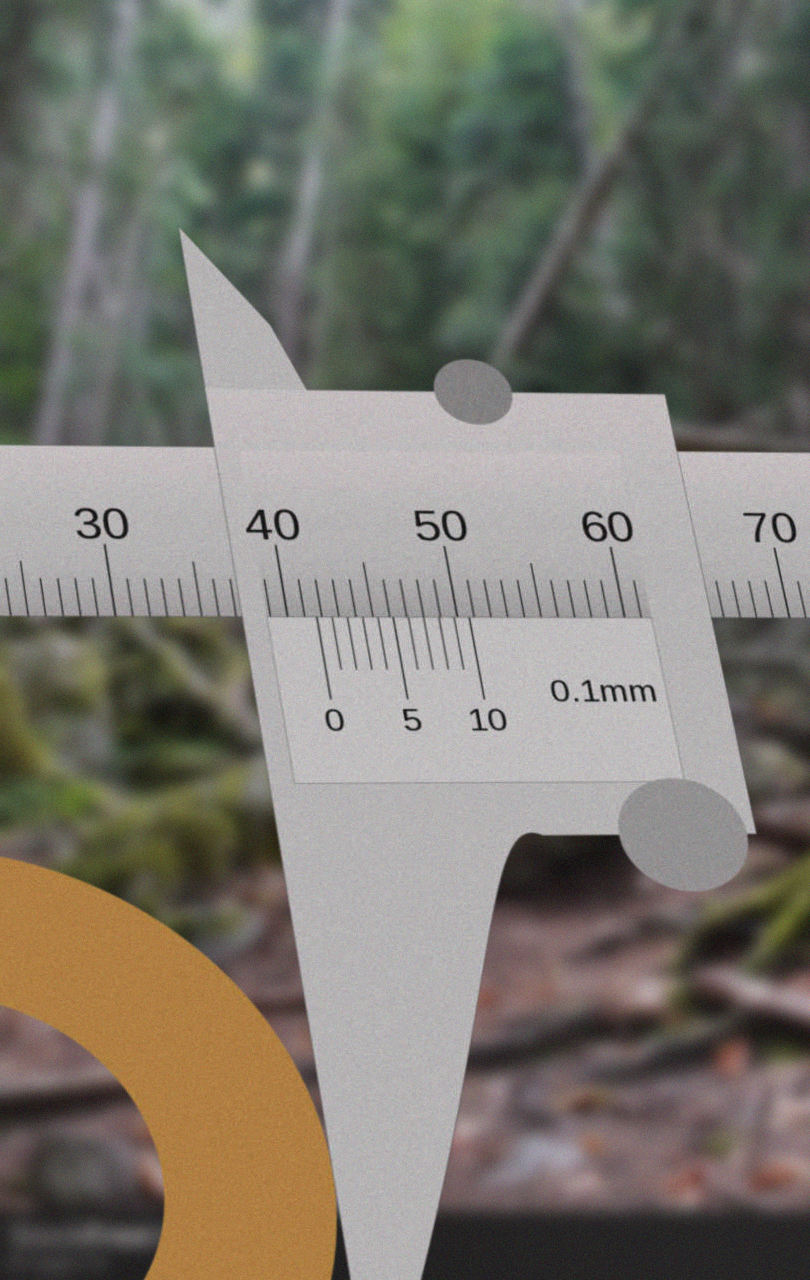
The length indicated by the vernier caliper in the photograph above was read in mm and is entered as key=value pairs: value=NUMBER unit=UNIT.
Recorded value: value=41.7 unit=mm
